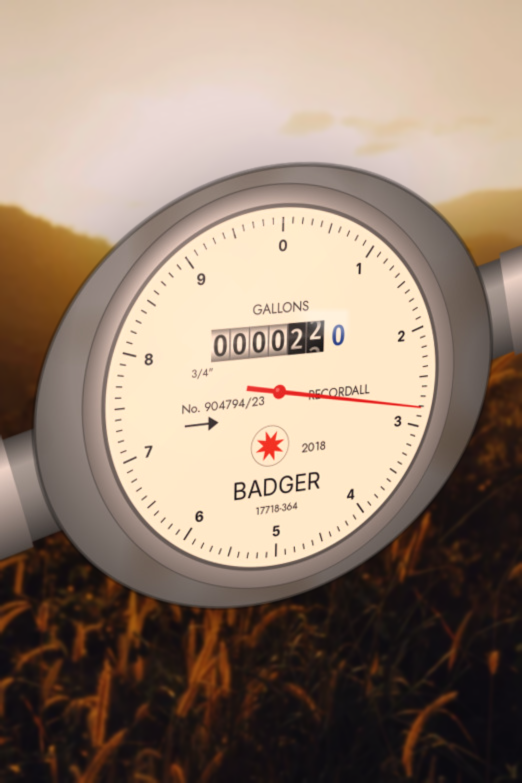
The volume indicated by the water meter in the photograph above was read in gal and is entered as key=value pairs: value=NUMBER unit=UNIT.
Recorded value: value=222.8 unit=gal
